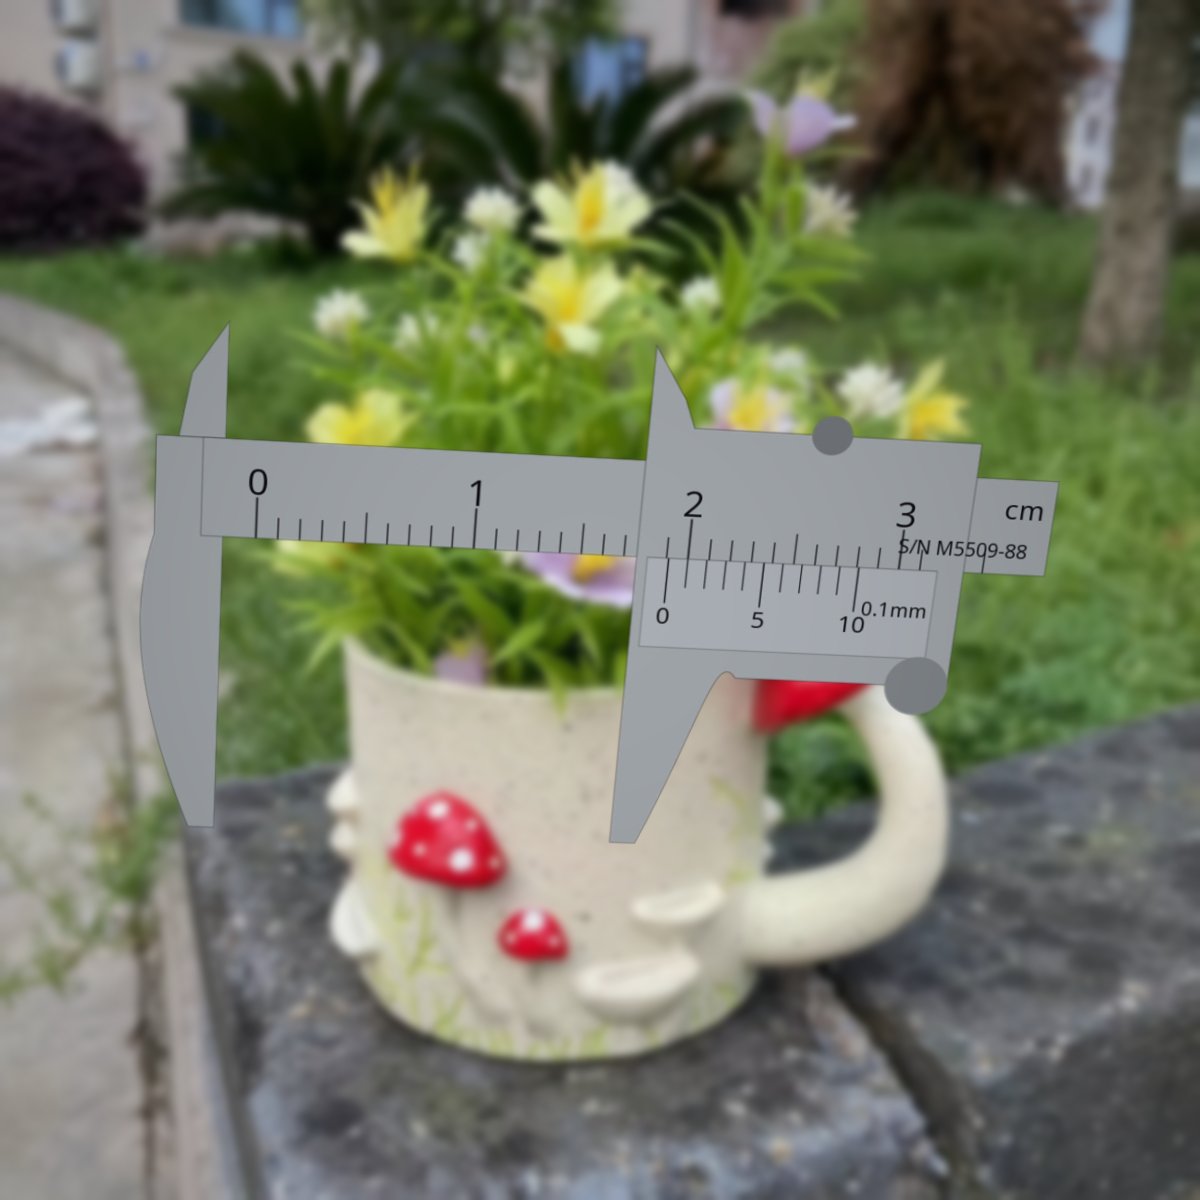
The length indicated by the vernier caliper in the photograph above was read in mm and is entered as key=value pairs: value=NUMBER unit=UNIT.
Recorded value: value=19.1 unit=mm
